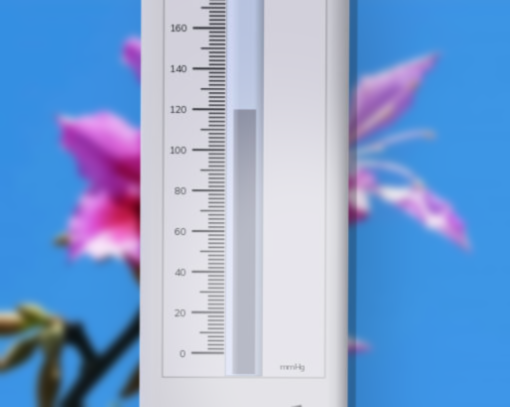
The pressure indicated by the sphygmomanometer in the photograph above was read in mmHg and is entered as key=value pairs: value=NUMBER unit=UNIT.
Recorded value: value=120 unit=mmHg
